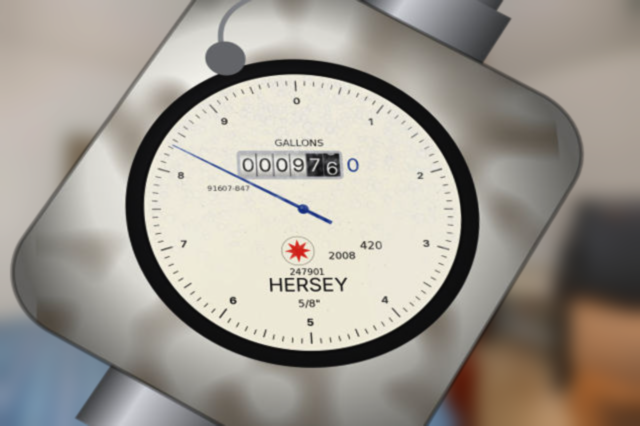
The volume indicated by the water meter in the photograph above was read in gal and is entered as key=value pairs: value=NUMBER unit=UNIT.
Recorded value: value=9758.3 unit=gal
